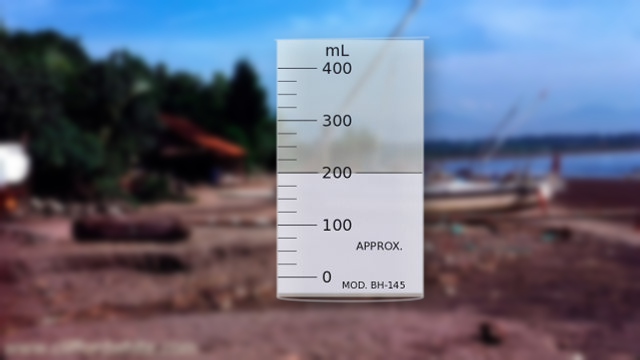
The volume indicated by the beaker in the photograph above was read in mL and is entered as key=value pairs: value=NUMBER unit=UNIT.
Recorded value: value=200 unit=mL
